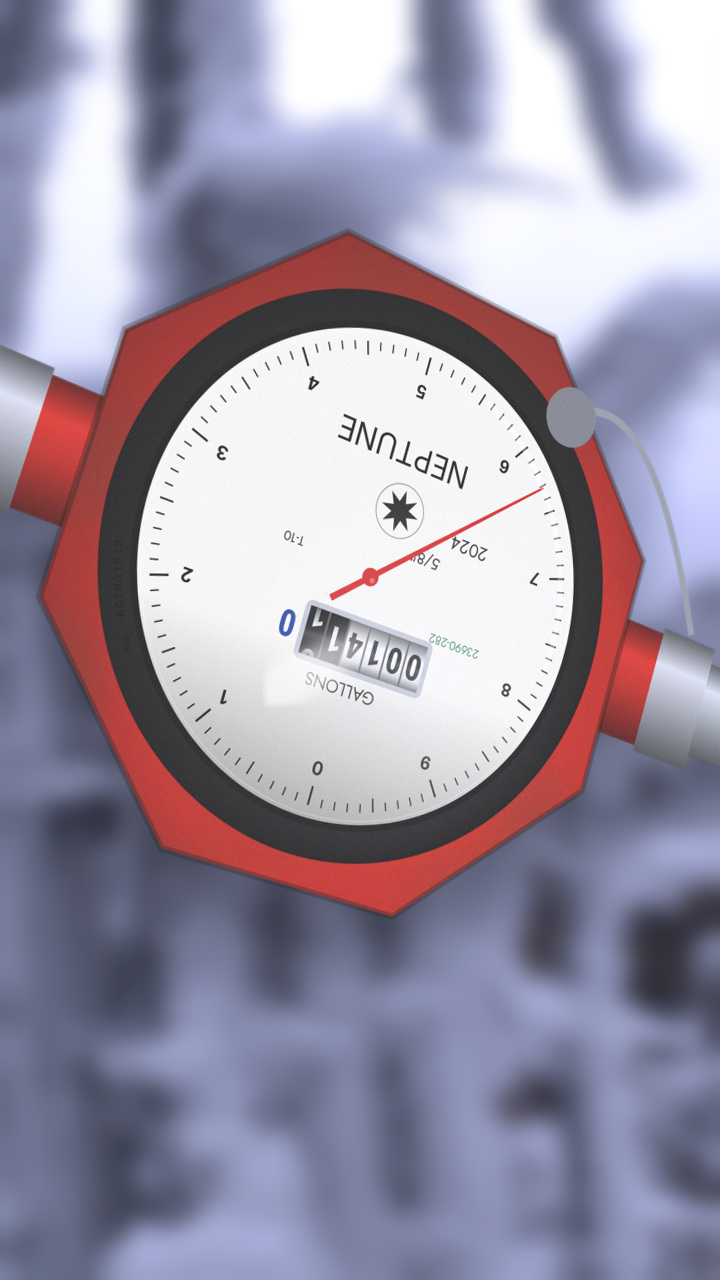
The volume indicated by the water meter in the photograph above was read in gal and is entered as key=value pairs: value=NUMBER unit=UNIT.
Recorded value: value=14106.3 unit=gal
